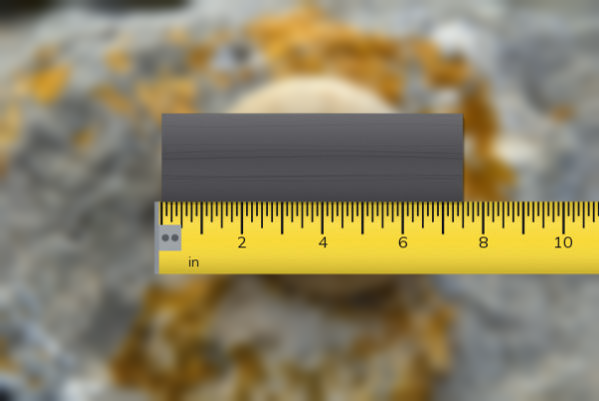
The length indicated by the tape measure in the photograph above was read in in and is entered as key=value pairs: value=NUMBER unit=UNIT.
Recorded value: value=7.5 unit=in
